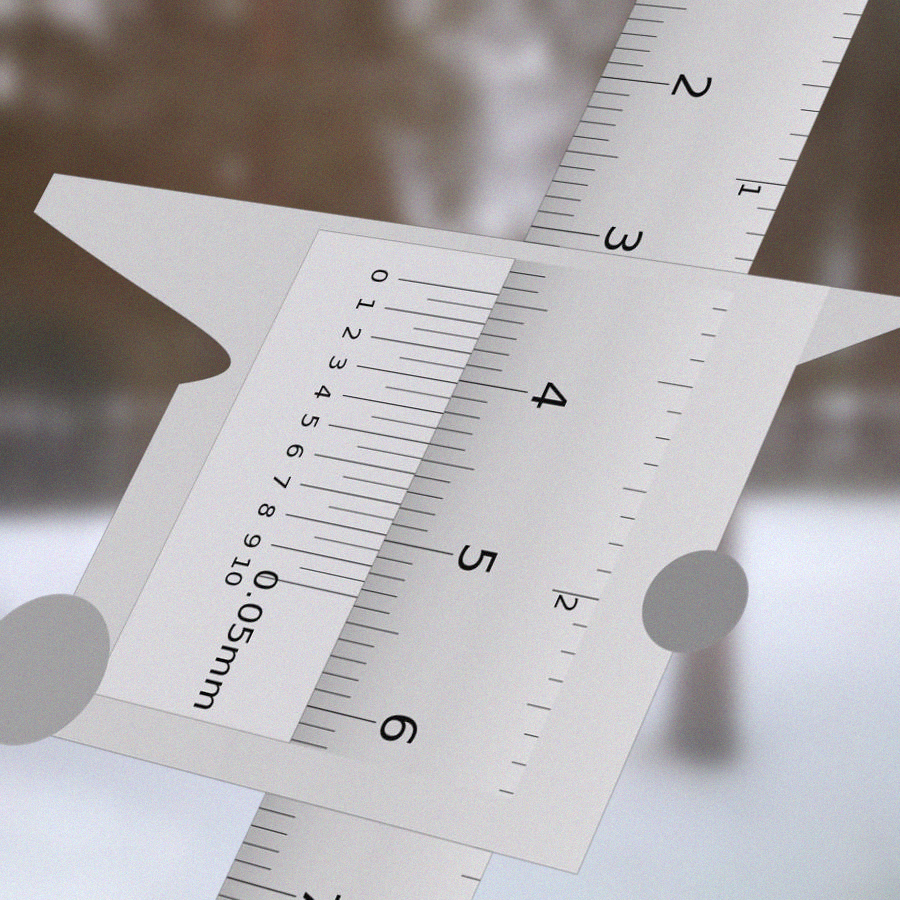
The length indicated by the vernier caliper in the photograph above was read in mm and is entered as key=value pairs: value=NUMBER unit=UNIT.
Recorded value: value=34.5 unit=mm
